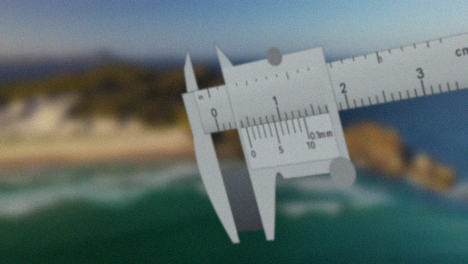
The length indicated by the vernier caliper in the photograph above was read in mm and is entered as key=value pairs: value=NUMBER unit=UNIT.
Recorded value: value=4.5 unit=mm
